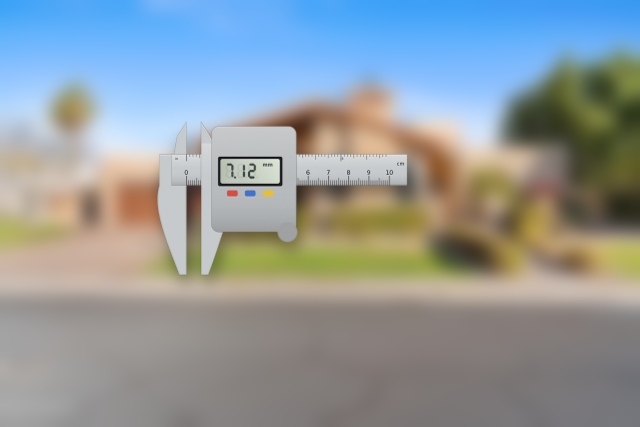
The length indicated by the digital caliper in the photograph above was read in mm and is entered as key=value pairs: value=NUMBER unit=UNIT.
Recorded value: value=7.12 unit=mm
